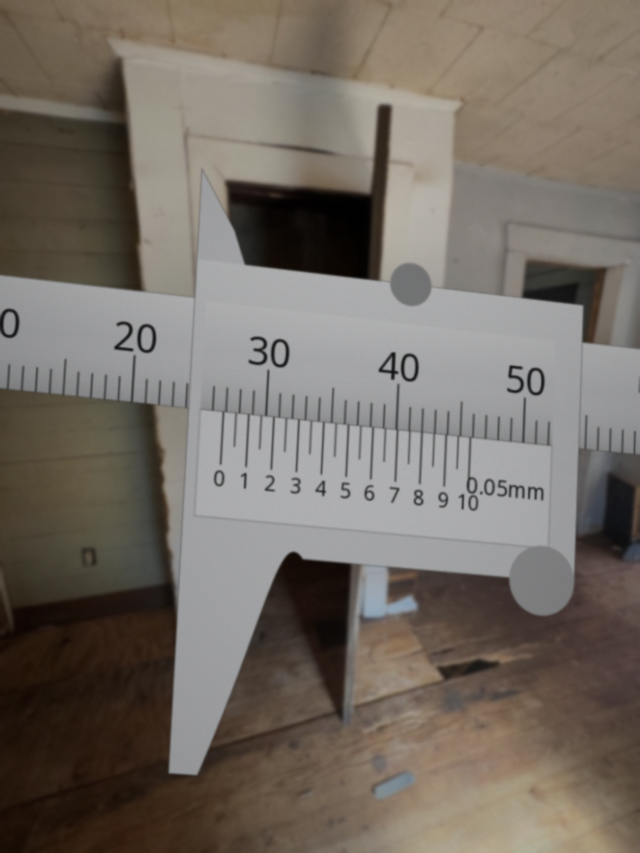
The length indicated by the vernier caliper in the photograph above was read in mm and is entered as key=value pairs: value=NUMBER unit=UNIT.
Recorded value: value=26.8 unit=mm
